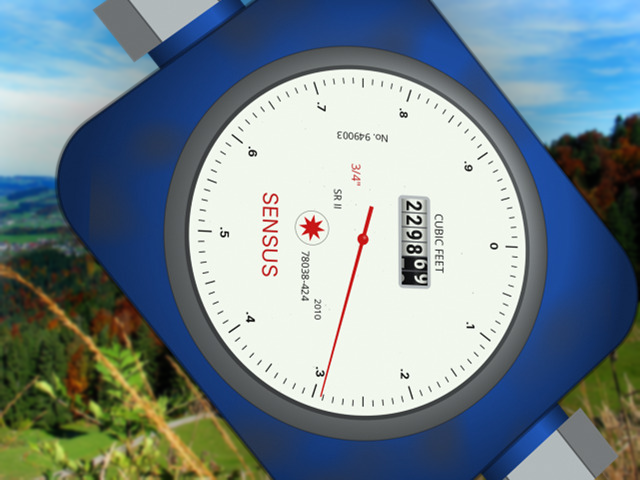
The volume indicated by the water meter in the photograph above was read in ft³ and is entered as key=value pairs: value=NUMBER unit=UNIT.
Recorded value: value=229869.29 unit=ft³
